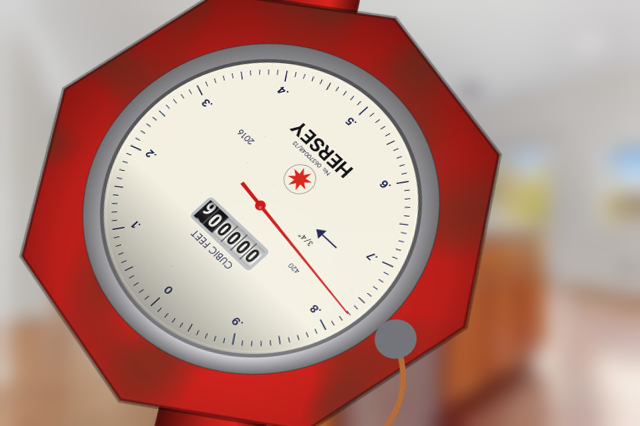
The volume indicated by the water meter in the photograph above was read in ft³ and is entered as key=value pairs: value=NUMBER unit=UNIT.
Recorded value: value=5.77 unit=ft³
